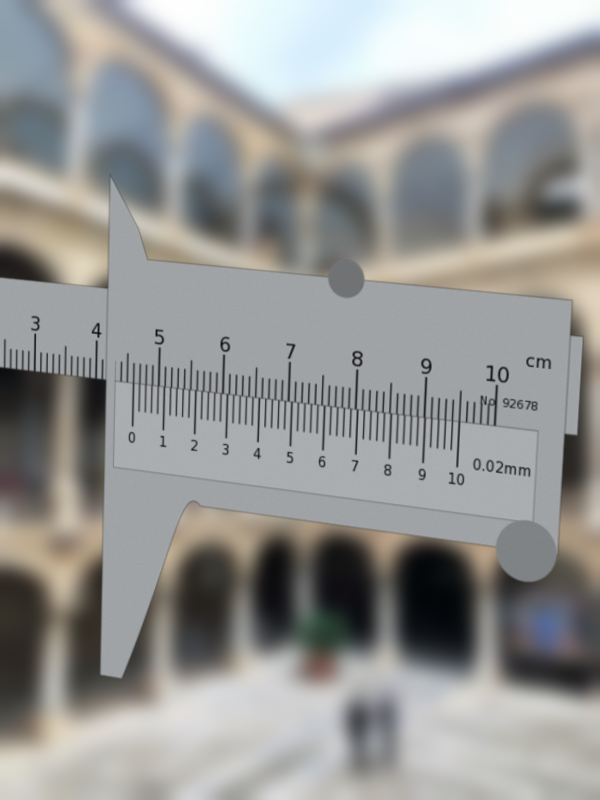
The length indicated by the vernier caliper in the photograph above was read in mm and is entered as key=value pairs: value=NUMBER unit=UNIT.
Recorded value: value=46.0 unit=mm
